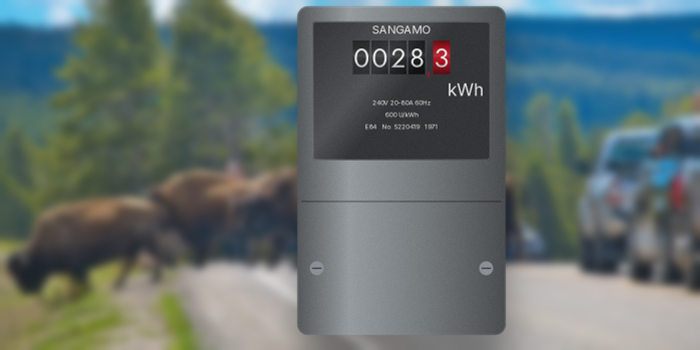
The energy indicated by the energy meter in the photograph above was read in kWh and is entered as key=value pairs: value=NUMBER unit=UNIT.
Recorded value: value=28.3 unit=kWh
